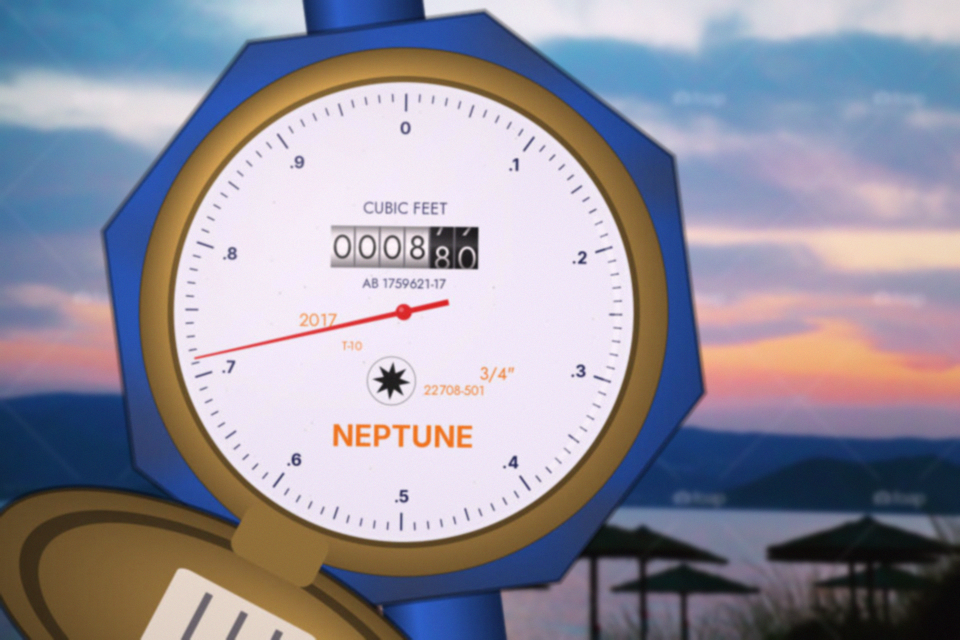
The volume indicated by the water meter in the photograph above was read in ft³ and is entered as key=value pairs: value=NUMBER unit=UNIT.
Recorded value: value=879.71 unit=ft³
